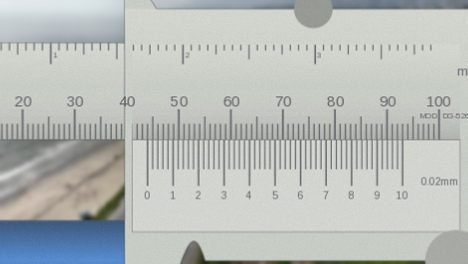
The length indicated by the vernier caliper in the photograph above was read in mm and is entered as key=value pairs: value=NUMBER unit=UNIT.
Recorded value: value=44.0 unit=mm
